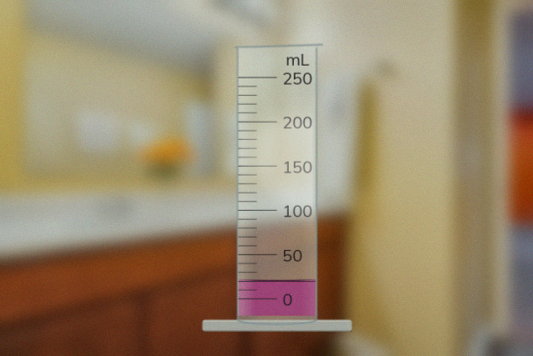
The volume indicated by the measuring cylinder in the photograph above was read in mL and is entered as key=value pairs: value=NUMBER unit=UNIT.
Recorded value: value=20 unit=mL
